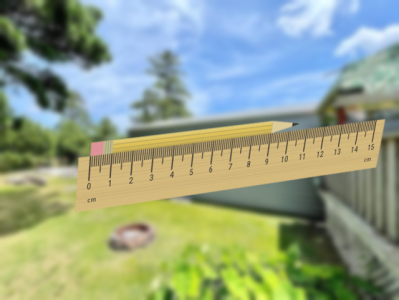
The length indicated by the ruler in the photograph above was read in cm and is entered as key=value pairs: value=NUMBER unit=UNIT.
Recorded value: value=10.5 unit=cm
